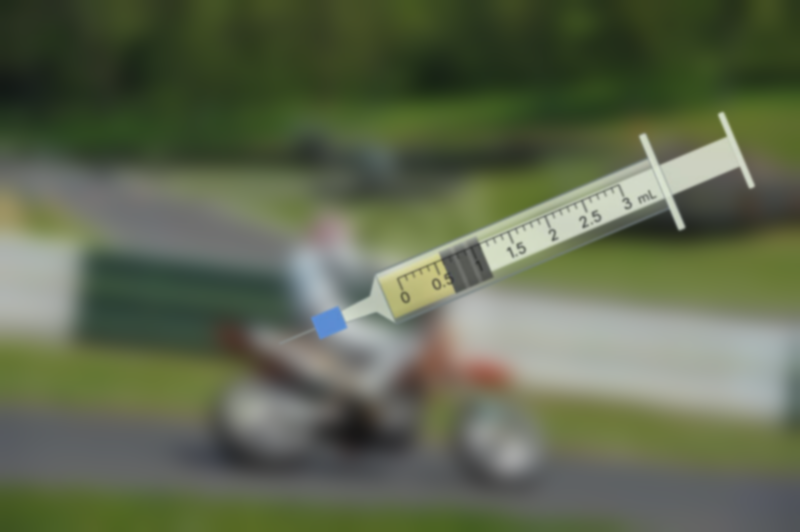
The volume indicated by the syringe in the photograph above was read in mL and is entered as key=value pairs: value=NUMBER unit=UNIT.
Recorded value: value=0.6 unit=mL
